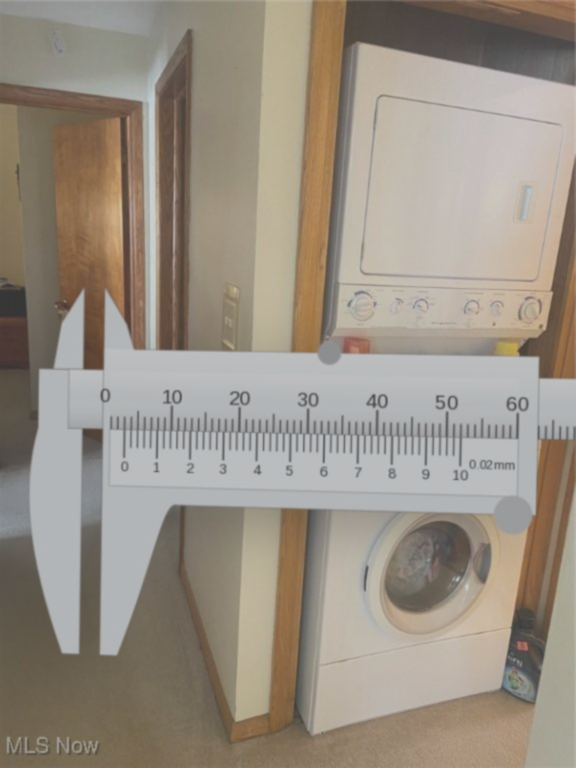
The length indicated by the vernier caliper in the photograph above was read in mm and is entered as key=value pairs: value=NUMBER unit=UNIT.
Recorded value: value=3.0 unit=mm
